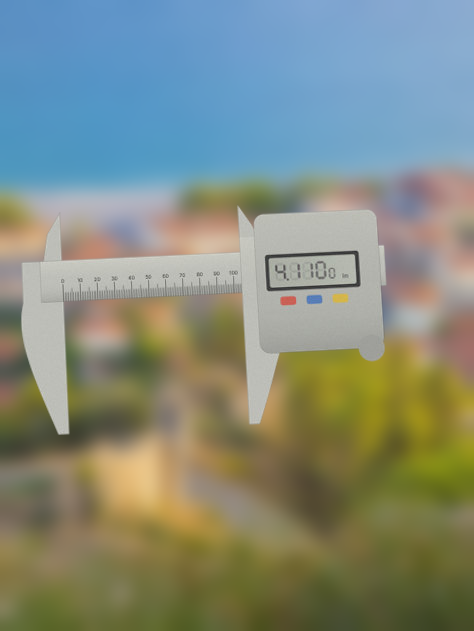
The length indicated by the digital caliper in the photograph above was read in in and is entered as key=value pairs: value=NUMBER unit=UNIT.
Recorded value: value=4.1100 unit=in
